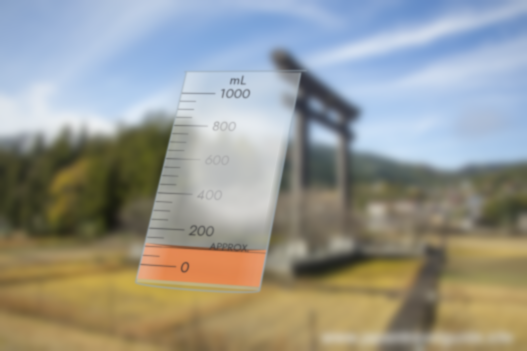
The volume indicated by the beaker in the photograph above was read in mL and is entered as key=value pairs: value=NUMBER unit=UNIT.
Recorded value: value=100 unit=mL
